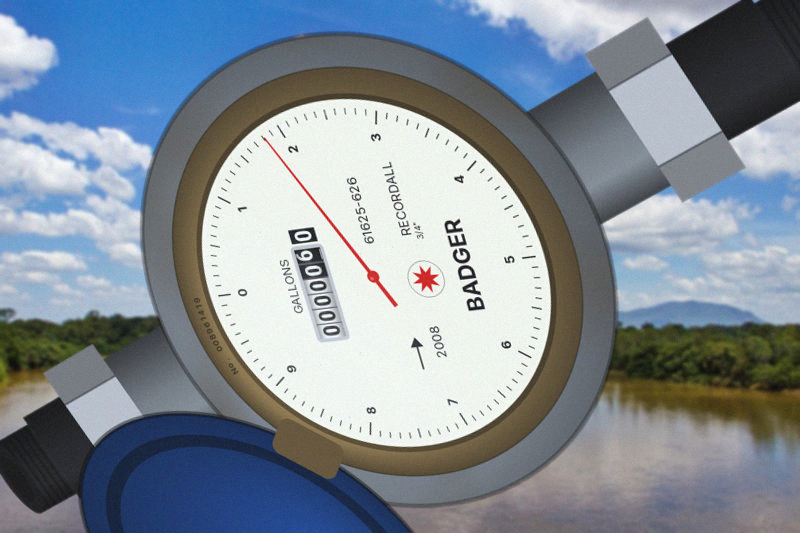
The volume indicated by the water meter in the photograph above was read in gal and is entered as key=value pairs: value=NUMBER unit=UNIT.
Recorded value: value=61.8 unit=gal
